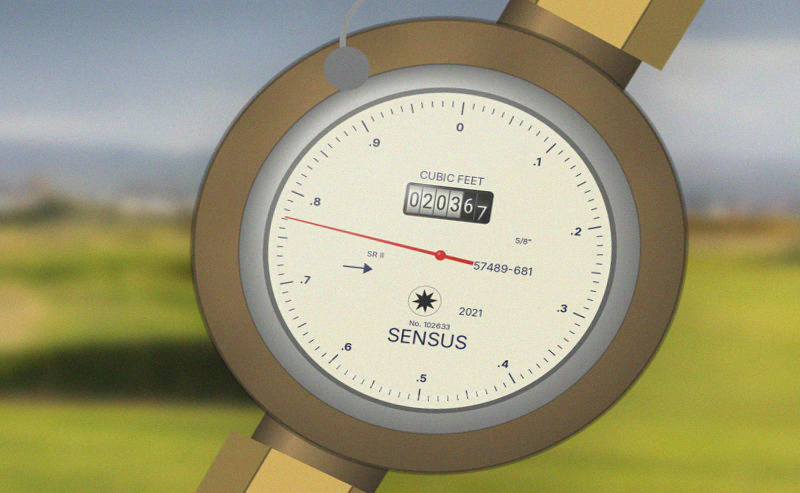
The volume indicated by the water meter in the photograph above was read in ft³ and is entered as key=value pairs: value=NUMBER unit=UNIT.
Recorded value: value=20366.77 unit=ft³
